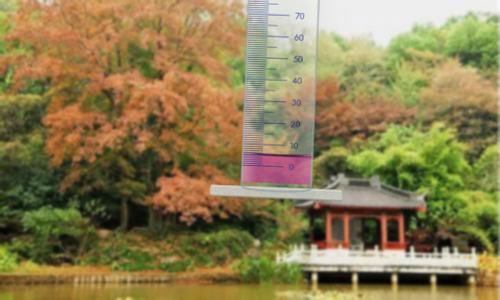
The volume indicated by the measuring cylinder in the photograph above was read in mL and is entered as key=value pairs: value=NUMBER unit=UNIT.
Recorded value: value=5 unit=mL
